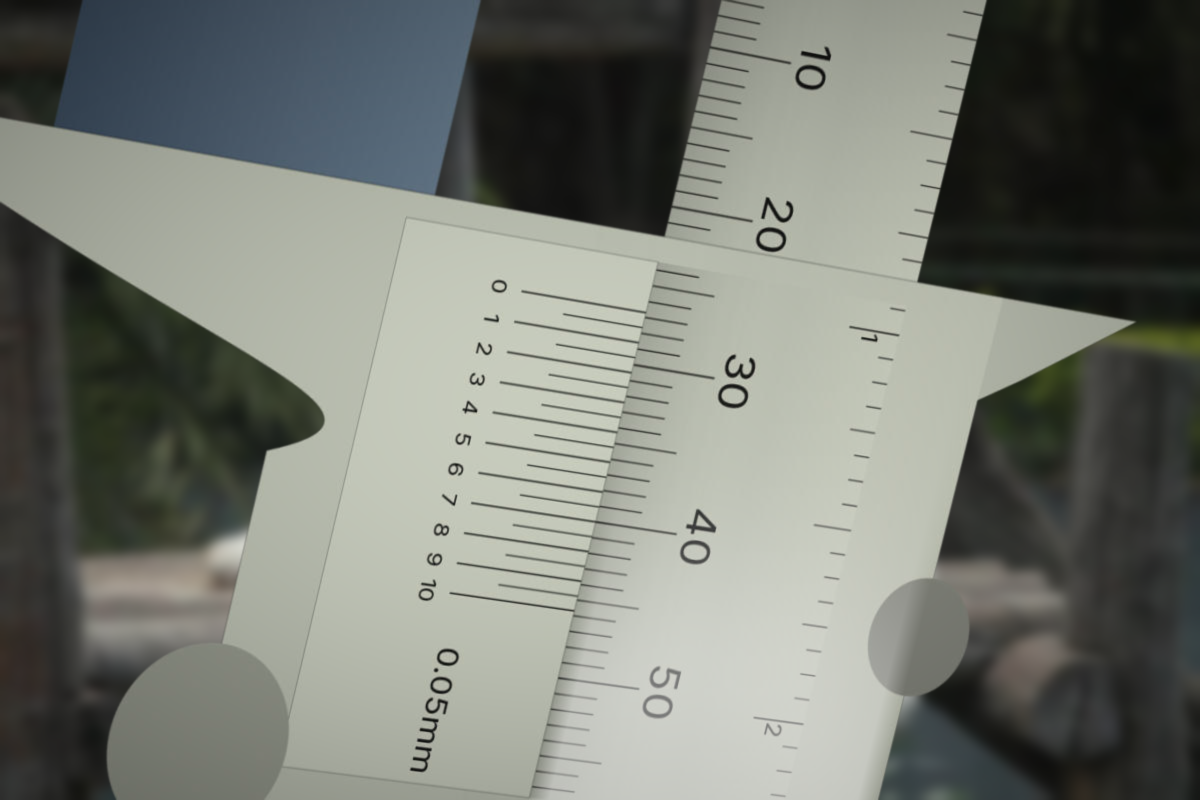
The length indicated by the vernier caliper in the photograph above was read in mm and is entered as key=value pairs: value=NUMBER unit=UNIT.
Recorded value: value=26.7 unit=mm
